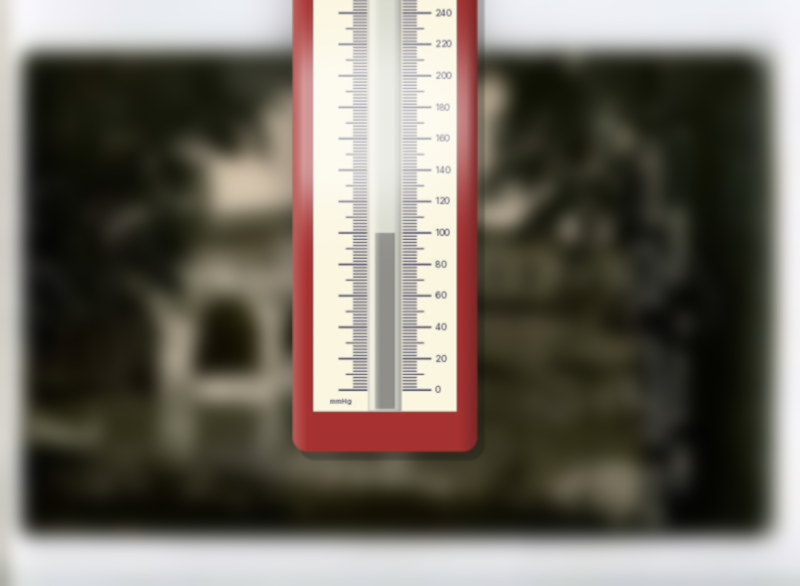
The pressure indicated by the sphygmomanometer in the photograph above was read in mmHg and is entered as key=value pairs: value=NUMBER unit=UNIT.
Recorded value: value=100 unit=mmHg
